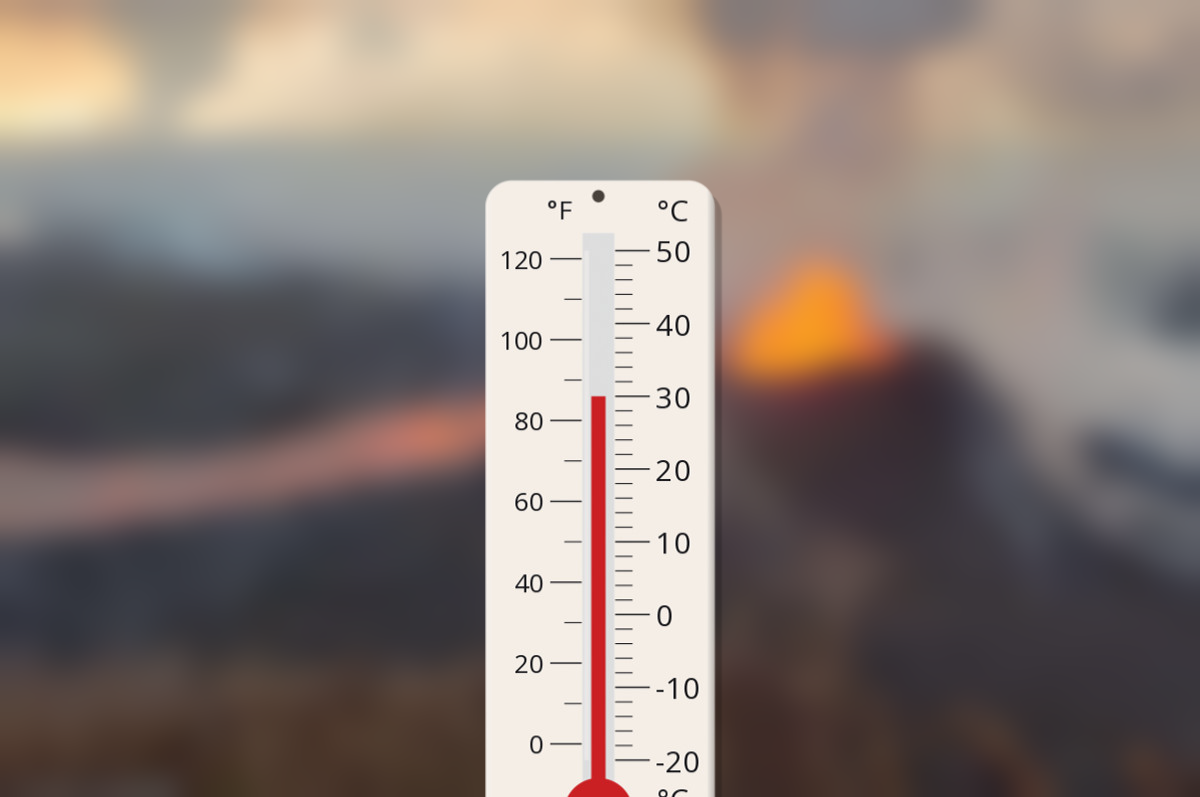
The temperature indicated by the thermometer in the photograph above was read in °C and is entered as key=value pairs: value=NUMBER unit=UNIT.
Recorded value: value=30 unit=°C
